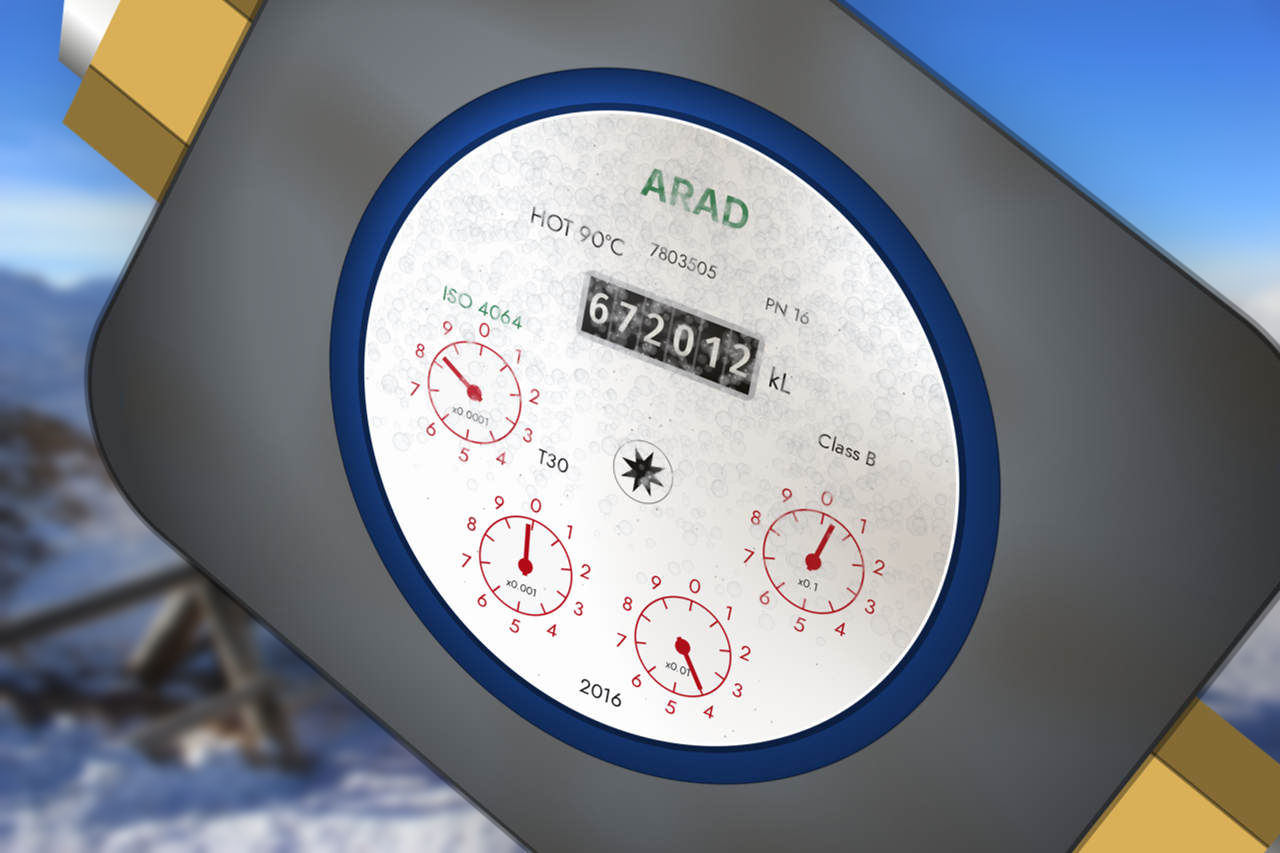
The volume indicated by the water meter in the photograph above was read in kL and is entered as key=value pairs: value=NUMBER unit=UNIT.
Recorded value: value=672012.0398 unit=kL
